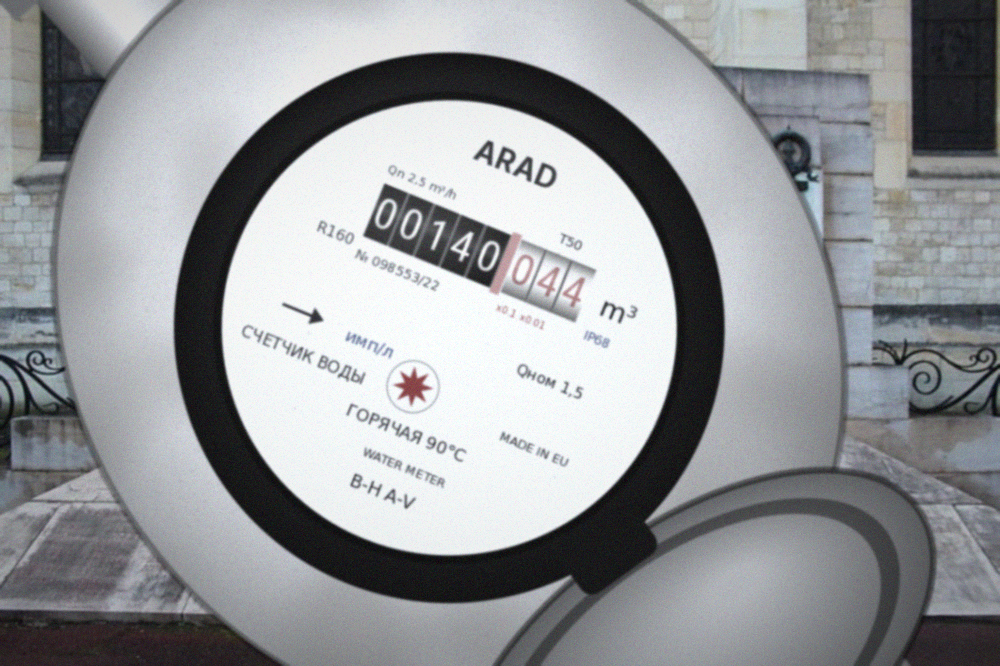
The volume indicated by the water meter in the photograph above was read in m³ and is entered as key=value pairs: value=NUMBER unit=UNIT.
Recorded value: value=140.044 unit=m³
